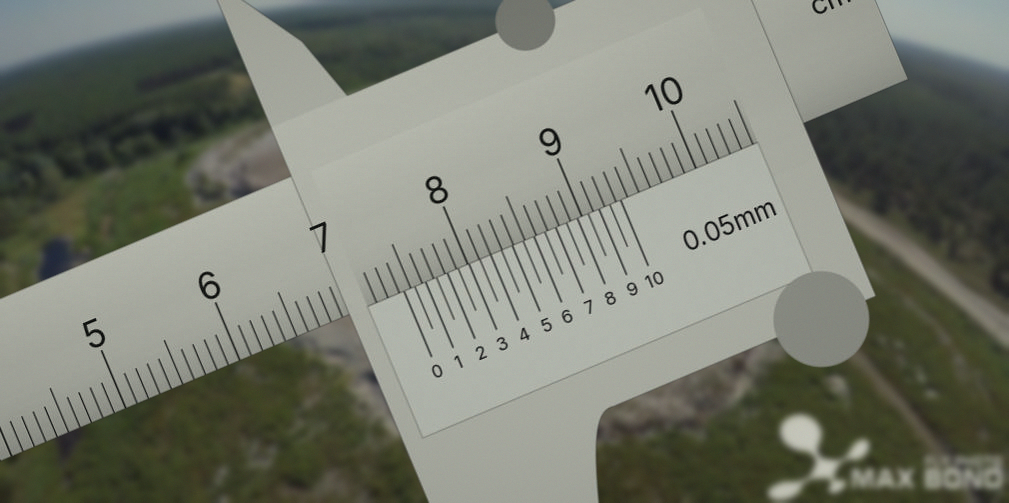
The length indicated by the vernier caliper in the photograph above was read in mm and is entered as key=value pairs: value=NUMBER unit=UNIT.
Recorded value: value=74.4 unit=mm
